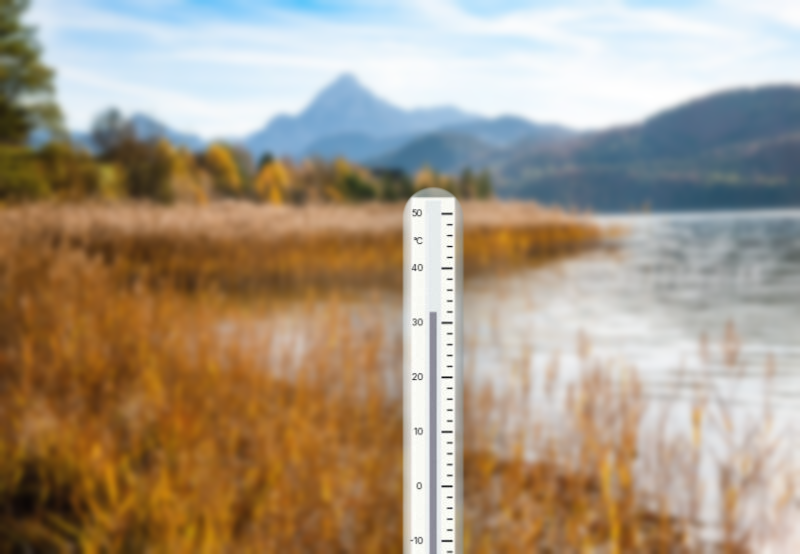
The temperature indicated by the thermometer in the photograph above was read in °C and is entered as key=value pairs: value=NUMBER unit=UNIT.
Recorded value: value=32 unit=°C
